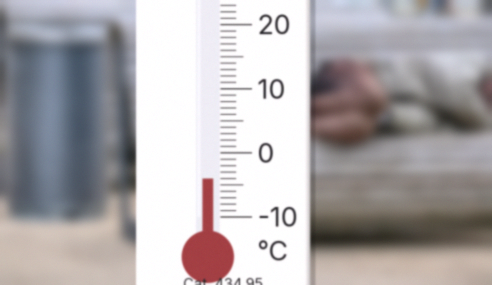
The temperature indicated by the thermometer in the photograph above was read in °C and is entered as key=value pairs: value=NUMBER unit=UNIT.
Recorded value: value=-4 unit=°C
